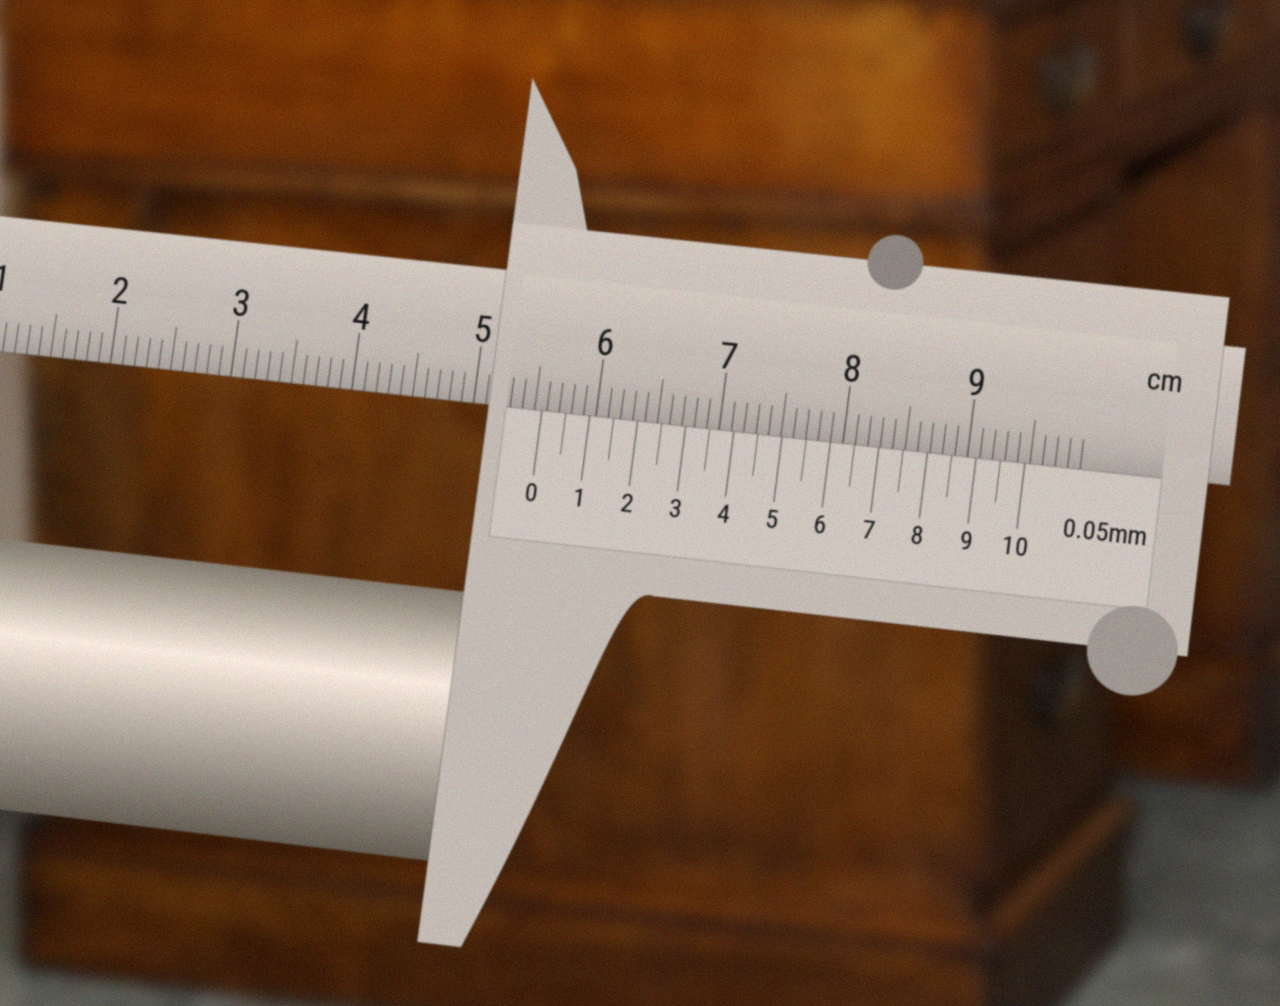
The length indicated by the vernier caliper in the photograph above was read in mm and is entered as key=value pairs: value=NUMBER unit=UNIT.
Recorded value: value=55.6 unit=mm
